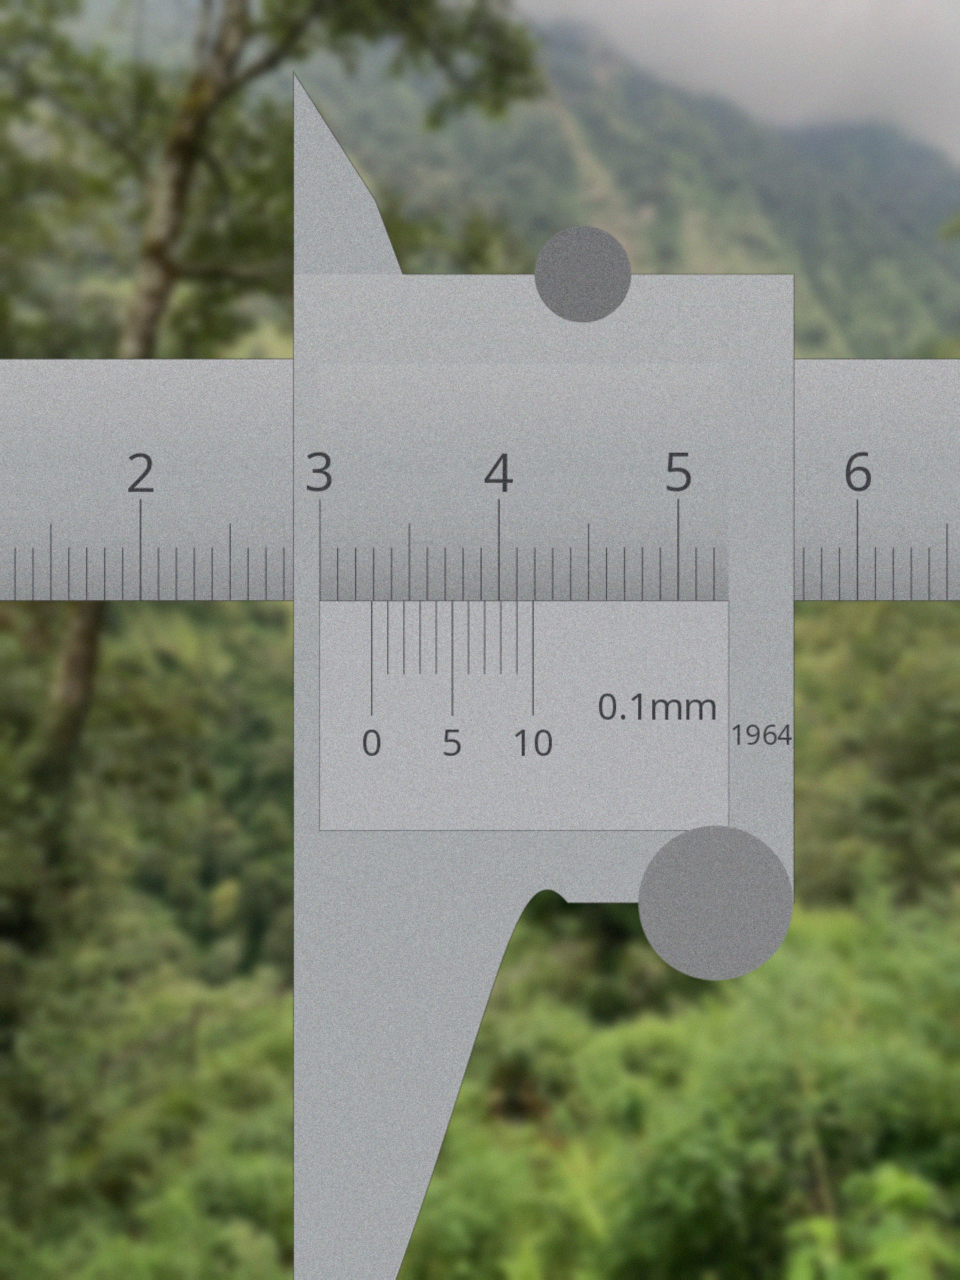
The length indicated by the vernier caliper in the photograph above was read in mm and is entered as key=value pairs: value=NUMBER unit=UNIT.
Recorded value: value=32.9 unit=mm
